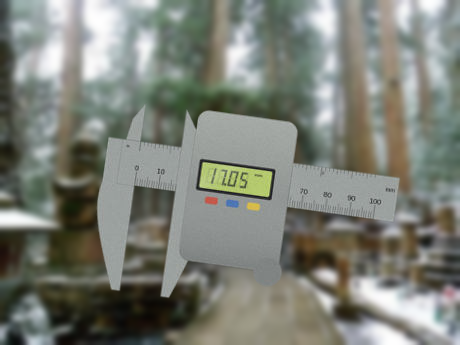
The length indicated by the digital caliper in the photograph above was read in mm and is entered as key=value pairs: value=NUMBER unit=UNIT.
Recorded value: value=17.05 unit=mm
